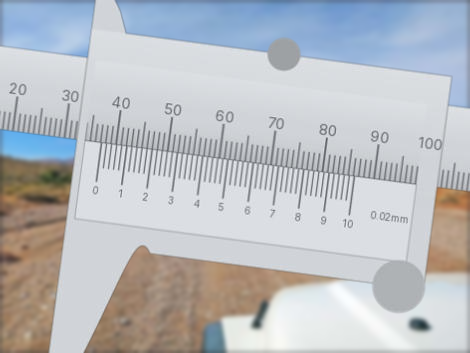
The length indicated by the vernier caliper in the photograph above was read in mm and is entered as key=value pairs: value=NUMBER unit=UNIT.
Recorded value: value=37.2 unit=mm
